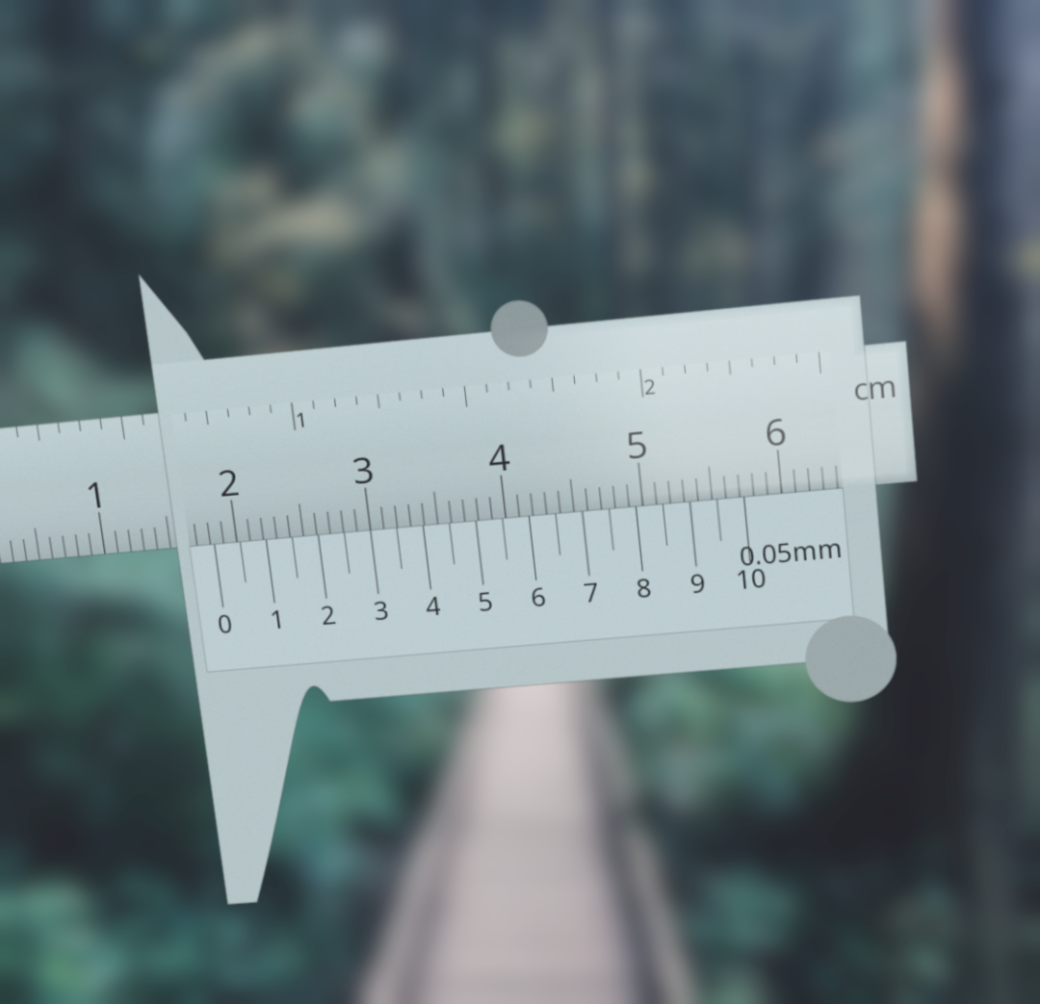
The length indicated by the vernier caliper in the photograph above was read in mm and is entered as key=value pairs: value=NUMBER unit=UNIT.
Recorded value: value=18.3 unit=mm
